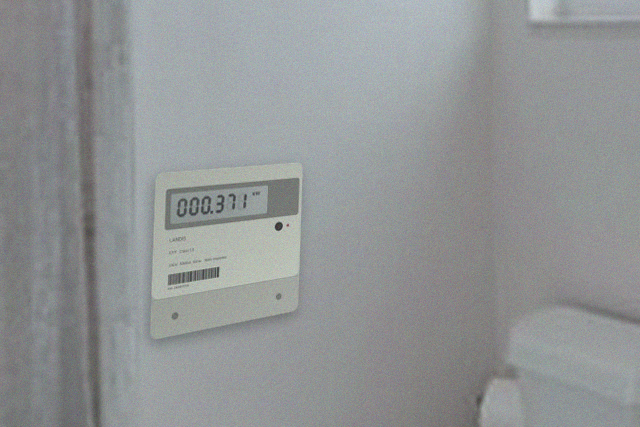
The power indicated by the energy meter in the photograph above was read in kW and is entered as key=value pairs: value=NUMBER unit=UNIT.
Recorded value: value=0.371 unit=kW
